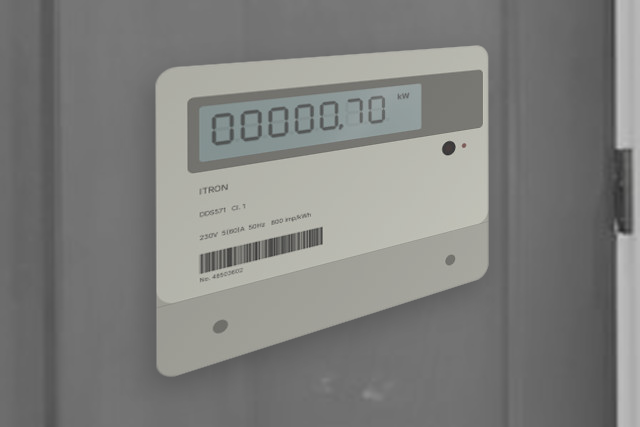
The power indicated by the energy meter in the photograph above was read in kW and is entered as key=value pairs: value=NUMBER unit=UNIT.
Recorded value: value=0.70 unit=kW
